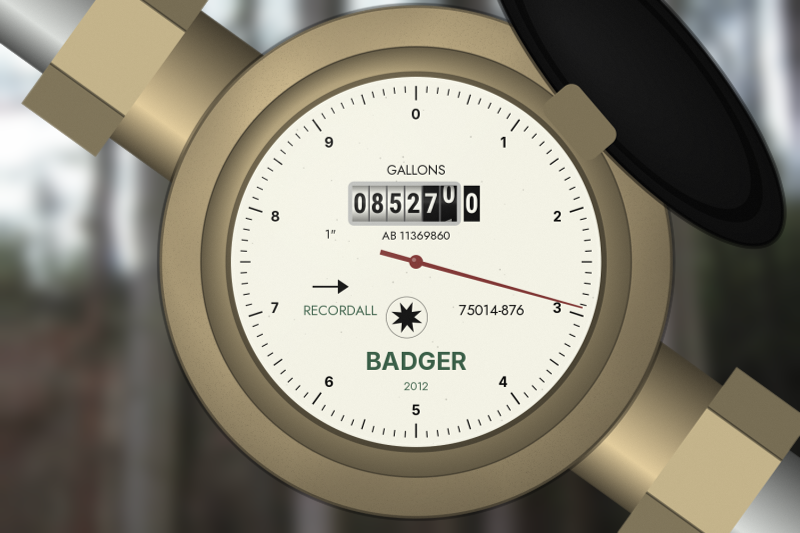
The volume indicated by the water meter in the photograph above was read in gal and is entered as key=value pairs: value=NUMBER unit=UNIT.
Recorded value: value=852702.9 unit=gal
